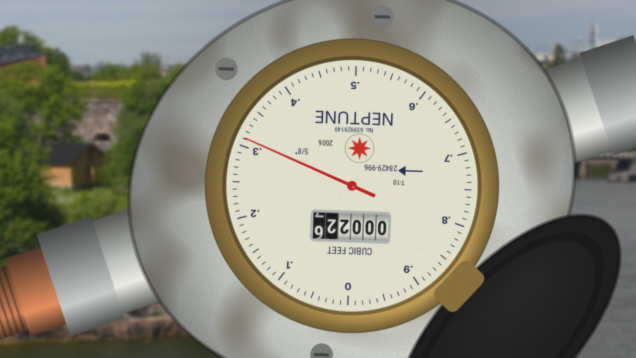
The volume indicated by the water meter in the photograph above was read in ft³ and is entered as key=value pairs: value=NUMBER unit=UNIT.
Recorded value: value=226.31 unit=ft³
